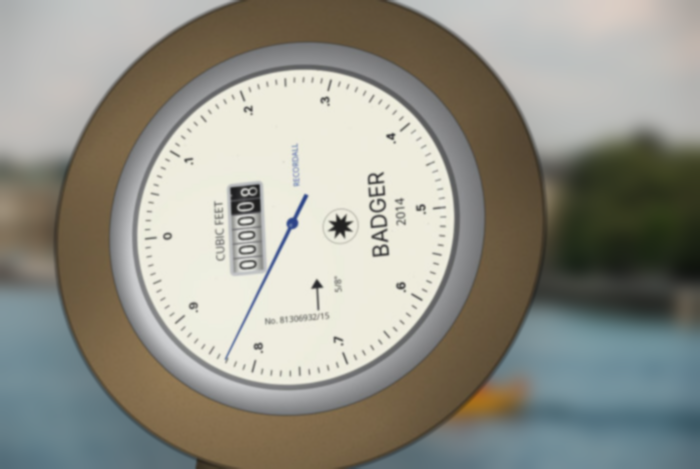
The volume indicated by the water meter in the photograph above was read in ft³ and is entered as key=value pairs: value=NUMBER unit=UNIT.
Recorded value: value=7.83 unit=ft³
